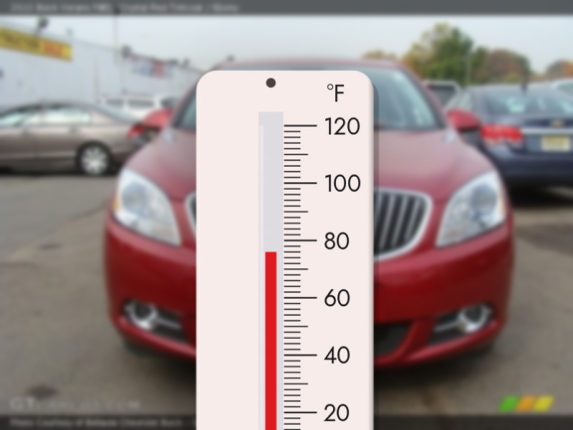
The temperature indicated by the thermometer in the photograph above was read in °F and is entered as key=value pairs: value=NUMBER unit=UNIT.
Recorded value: value=76 unit=°F
